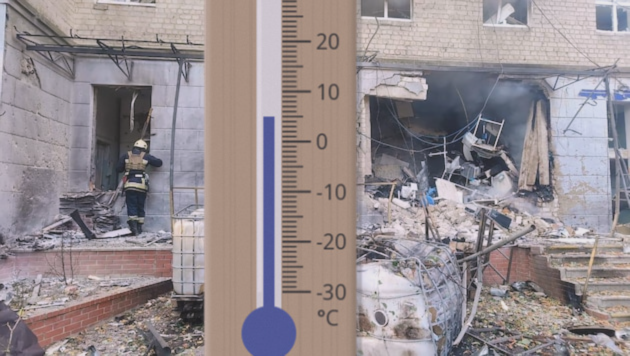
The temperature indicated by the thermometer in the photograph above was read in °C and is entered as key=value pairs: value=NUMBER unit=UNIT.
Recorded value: value=5 unit=°C
